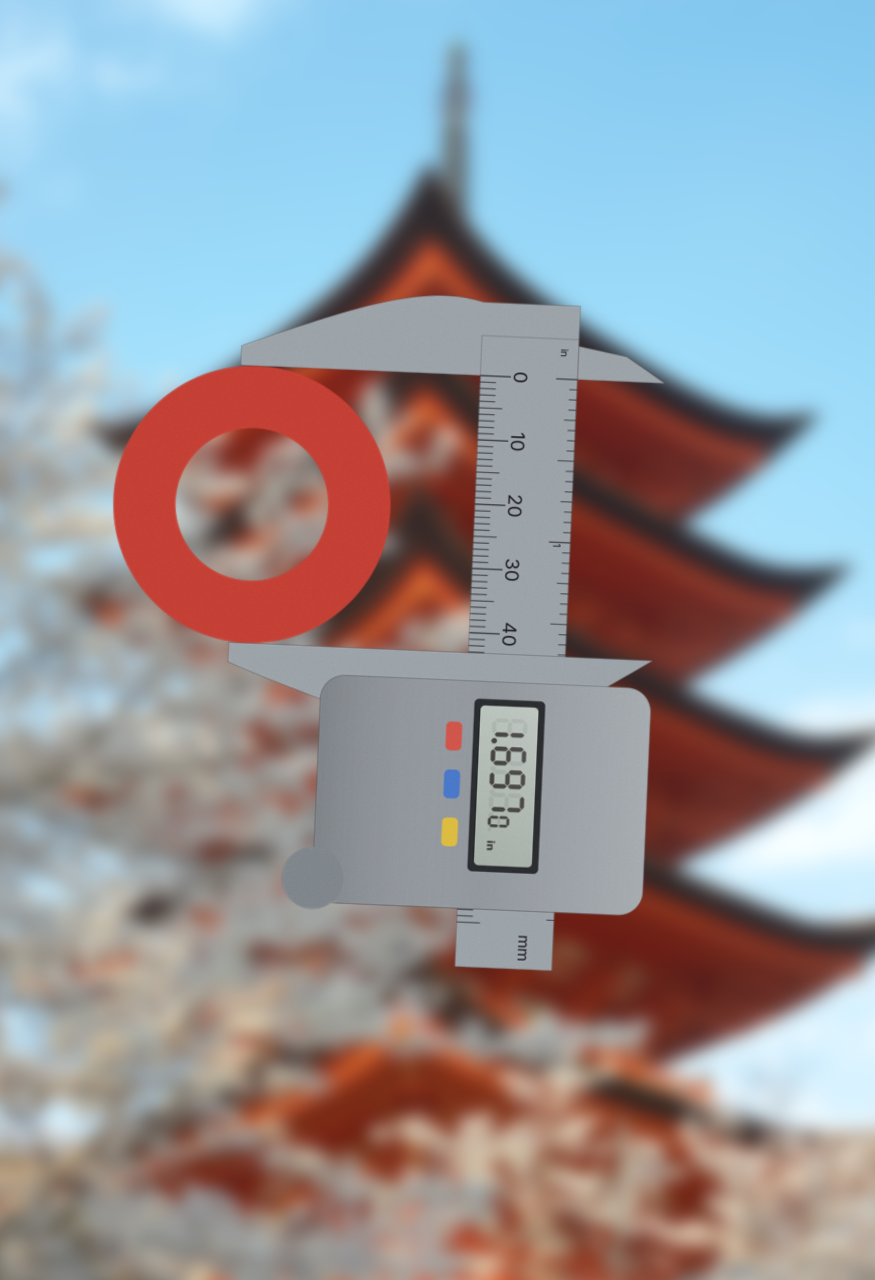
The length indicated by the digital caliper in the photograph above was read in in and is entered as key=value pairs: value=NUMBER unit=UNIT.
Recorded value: value=1.6970 unit=in
